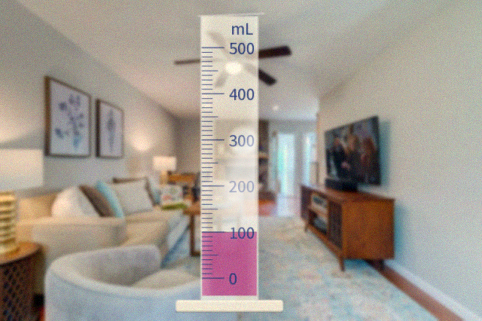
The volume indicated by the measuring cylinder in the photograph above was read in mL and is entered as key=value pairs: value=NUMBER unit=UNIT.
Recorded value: value=100 unit=mL
